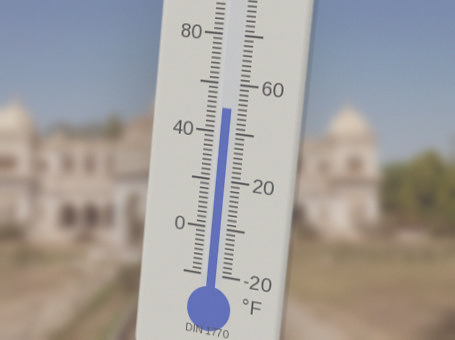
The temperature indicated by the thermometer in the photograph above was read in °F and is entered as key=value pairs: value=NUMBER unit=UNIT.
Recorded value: value=50 unit=°F
